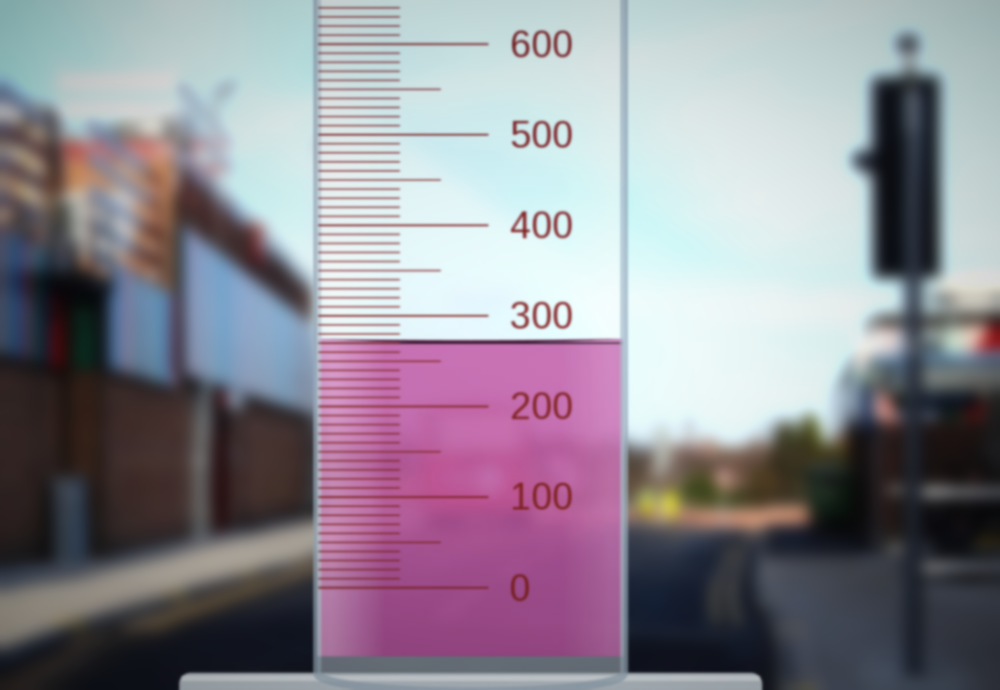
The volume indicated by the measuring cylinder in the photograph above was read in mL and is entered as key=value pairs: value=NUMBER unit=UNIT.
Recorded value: value=270 unit=mL
